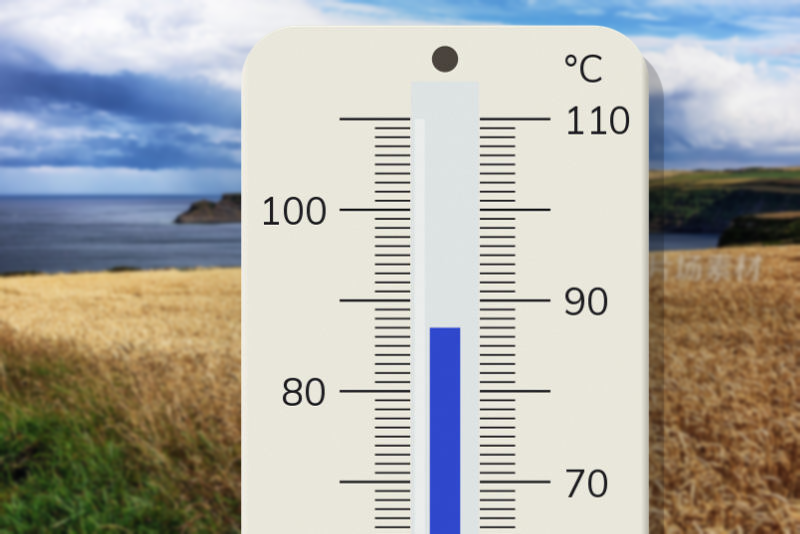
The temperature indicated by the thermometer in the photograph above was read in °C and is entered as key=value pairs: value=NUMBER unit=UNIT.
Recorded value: value=87 unit=°C
